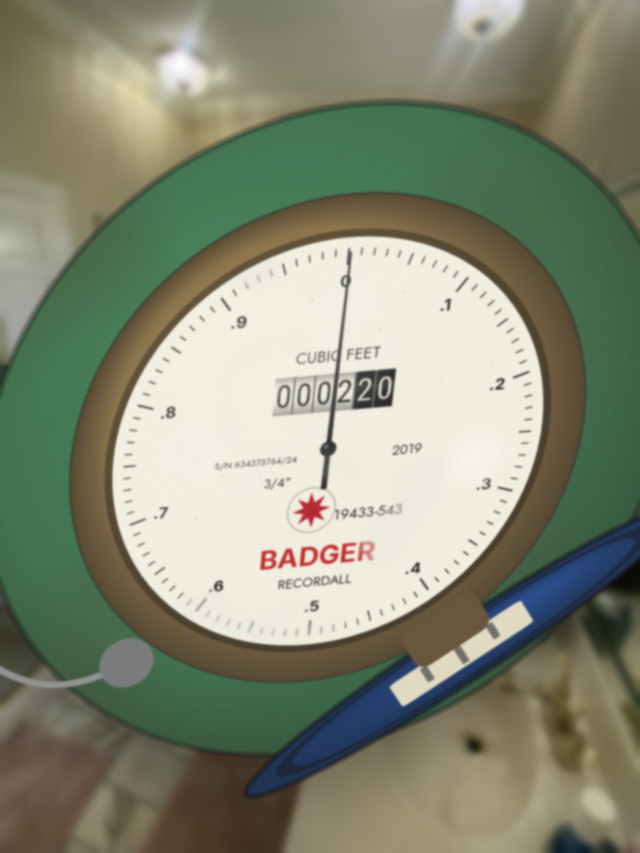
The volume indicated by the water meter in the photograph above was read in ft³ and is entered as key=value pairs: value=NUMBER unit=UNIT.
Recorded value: value=220.00 unit=ft³
